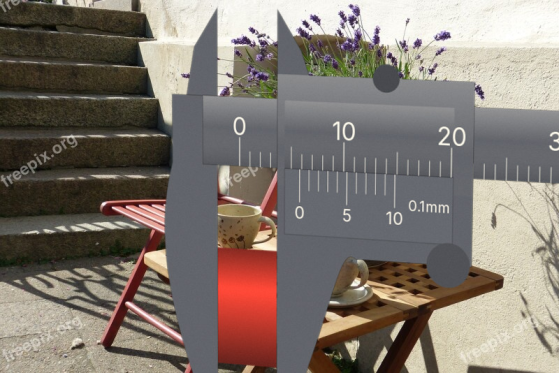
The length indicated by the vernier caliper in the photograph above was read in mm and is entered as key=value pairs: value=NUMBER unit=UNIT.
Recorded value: value=5.8 unit=mm
